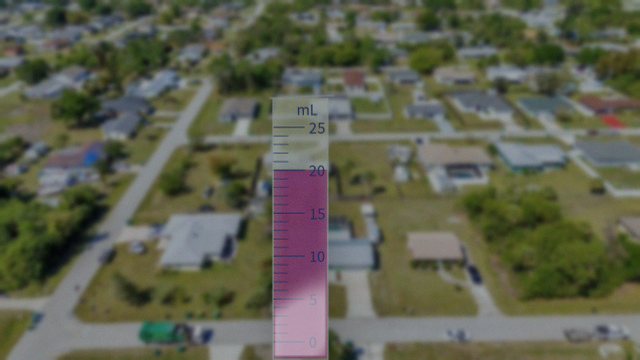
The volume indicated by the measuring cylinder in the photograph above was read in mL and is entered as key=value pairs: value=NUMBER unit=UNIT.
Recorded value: value=20 unit=mL
